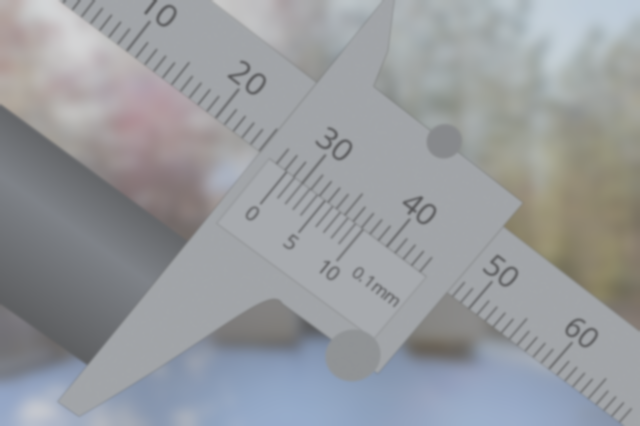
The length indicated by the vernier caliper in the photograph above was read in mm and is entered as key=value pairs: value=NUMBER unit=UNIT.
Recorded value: value=28.2 unit=mm
